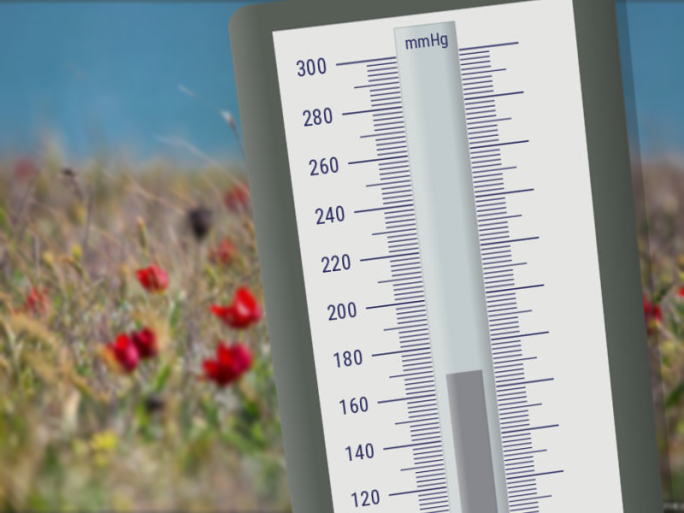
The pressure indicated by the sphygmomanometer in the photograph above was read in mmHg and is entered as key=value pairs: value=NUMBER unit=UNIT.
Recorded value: value=168 unit=mmHg
